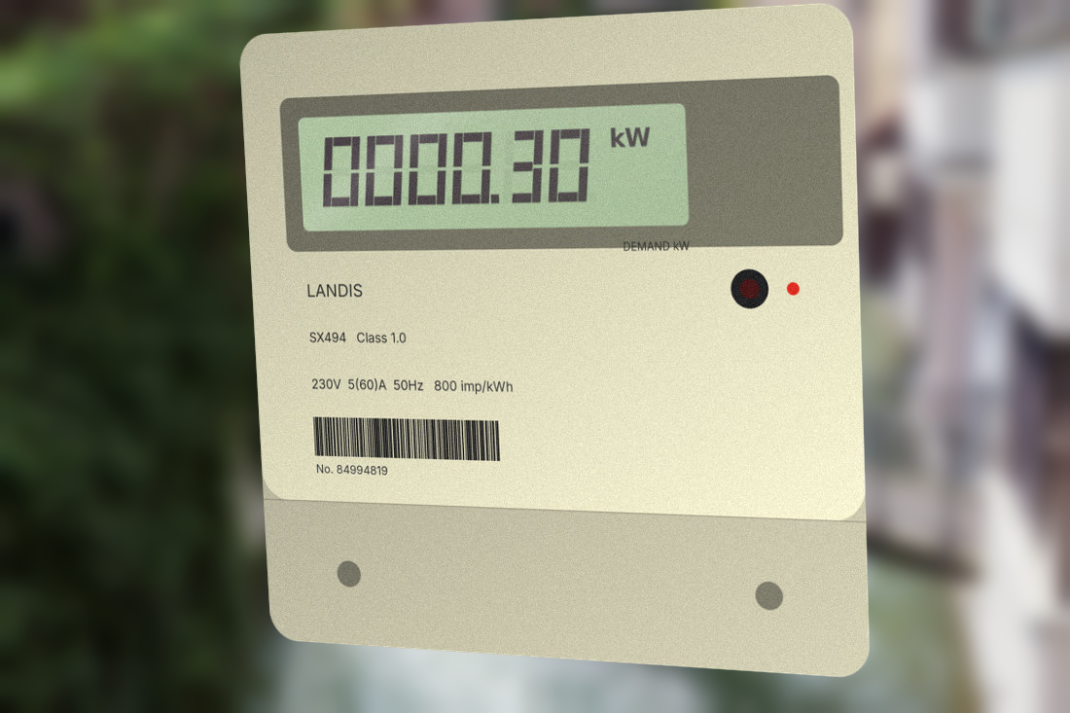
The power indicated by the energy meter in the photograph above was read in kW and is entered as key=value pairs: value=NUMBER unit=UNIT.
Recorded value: value=0.30 unit=kW
